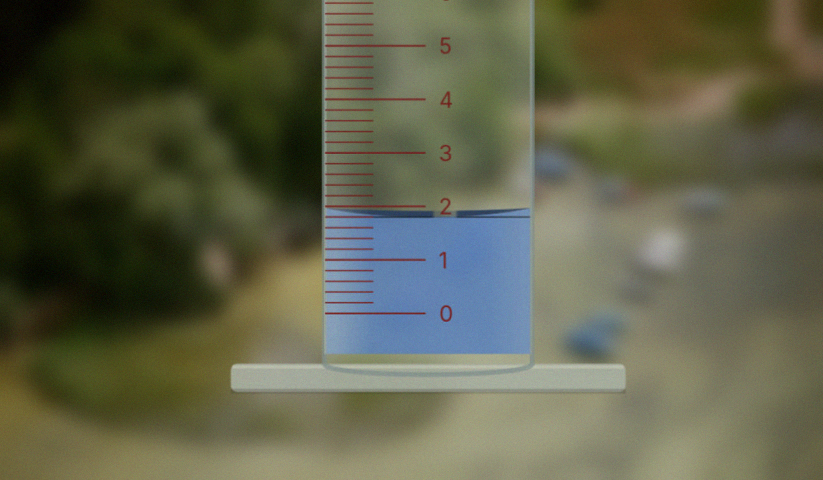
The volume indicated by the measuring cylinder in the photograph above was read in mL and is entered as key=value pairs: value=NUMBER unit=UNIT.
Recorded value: value=1.8 unit=mL
